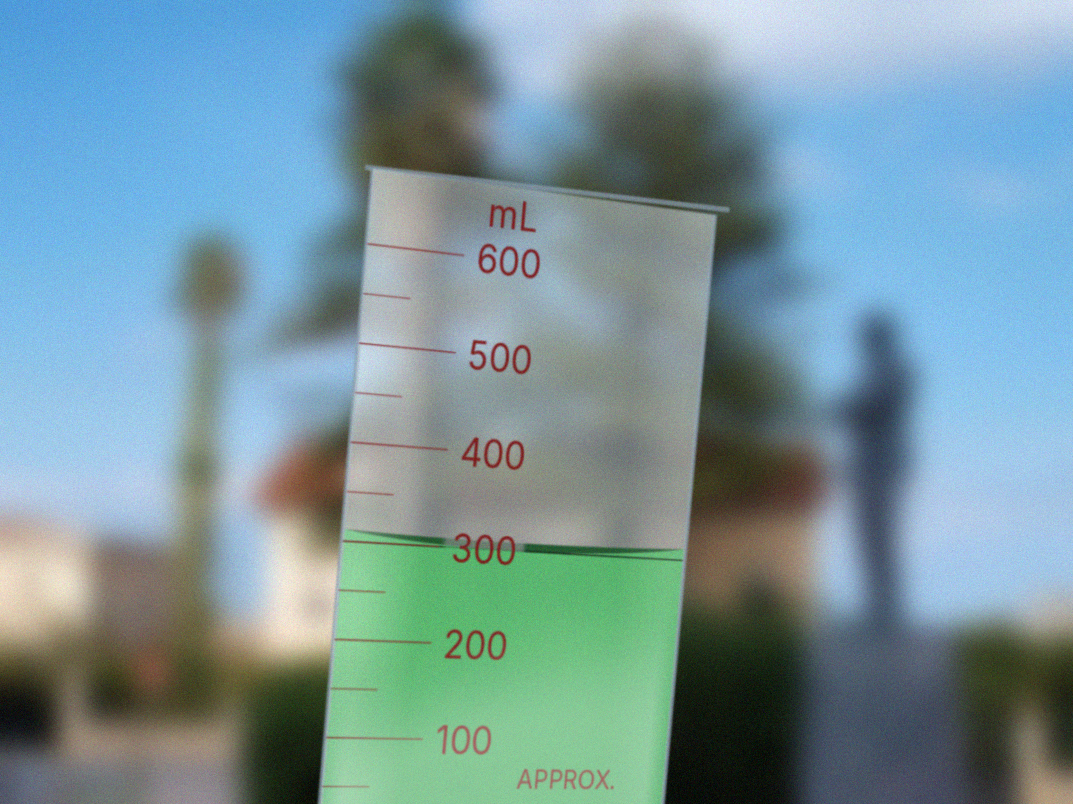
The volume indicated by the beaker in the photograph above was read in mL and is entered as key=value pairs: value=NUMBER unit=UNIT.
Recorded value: value=300 unit=mL
